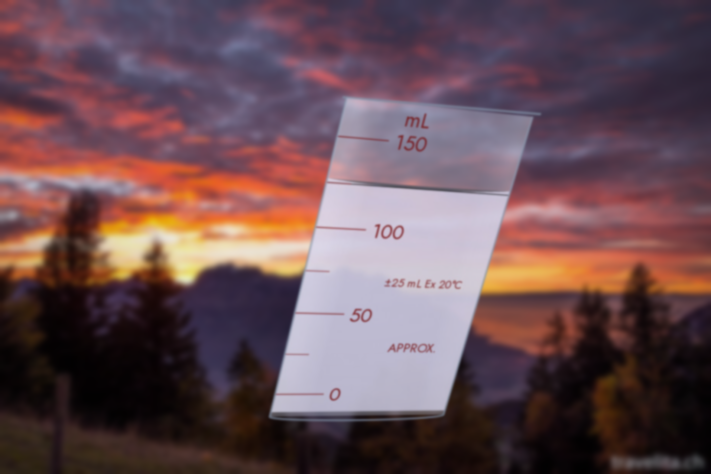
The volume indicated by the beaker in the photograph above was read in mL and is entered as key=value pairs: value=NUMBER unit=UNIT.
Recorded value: value=125 unit=mL
